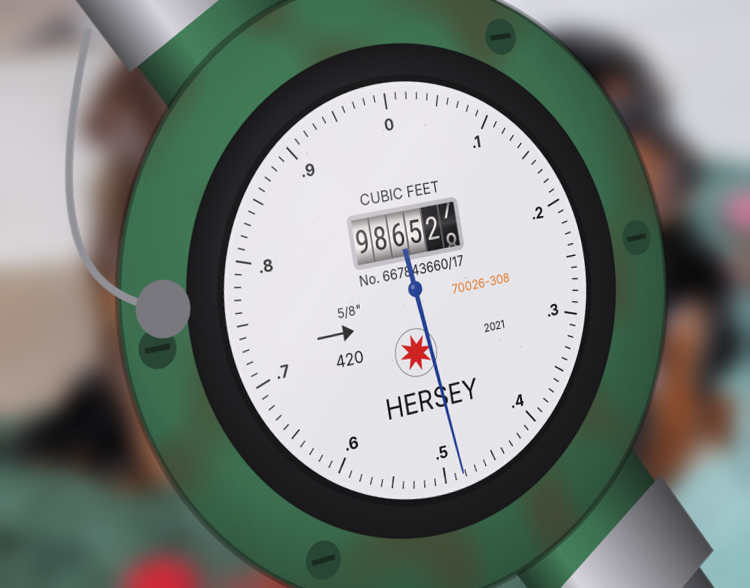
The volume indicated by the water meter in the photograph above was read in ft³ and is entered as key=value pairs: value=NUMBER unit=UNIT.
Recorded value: value=986527.48 unit=ft³
